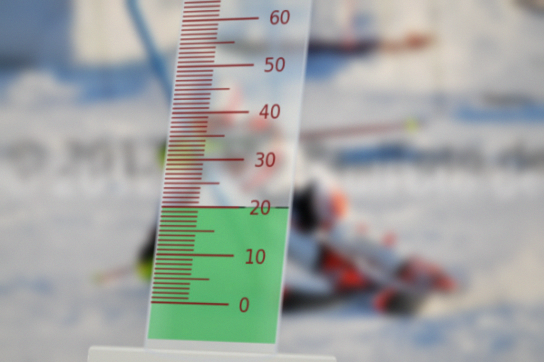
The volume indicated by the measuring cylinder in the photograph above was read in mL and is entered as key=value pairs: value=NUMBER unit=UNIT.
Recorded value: value=20 unit=mL
